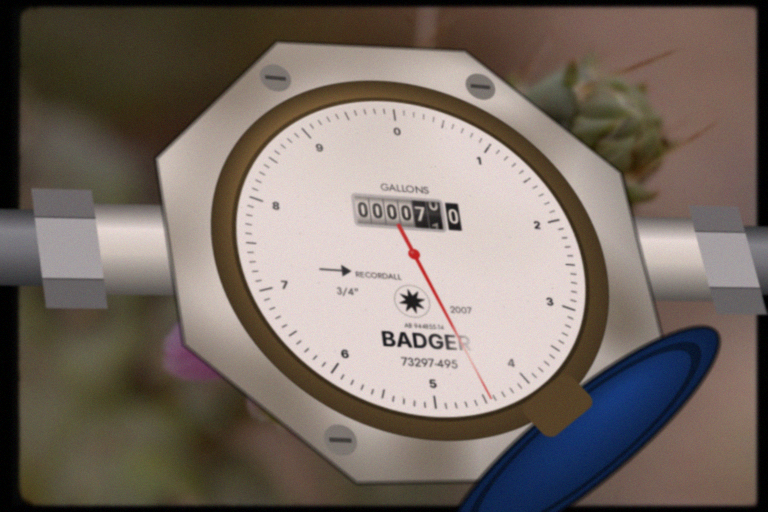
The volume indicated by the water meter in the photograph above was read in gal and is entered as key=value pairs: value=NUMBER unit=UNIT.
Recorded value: value=704.4 unit=gal
